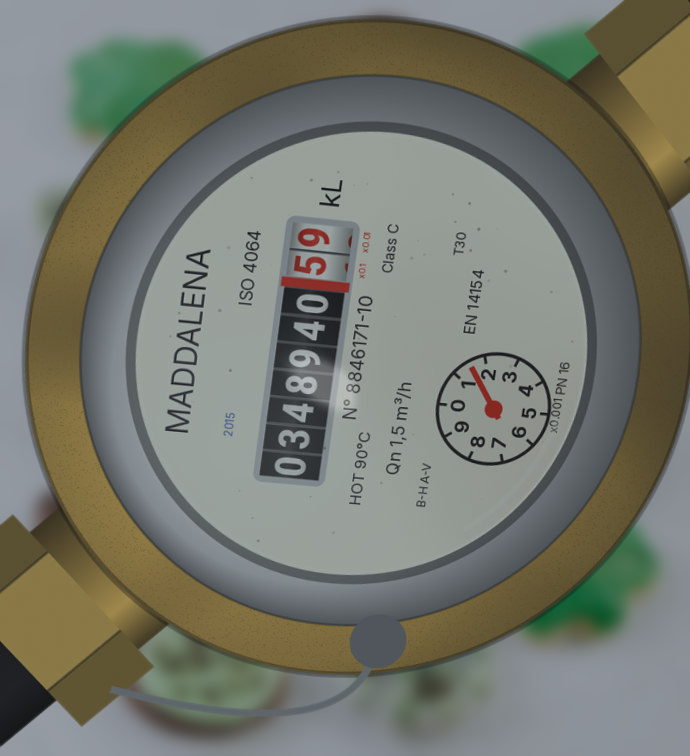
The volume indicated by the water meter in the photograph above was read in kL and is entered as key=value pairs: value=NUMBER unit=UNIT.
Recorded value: value=348940.591 unit=kL
